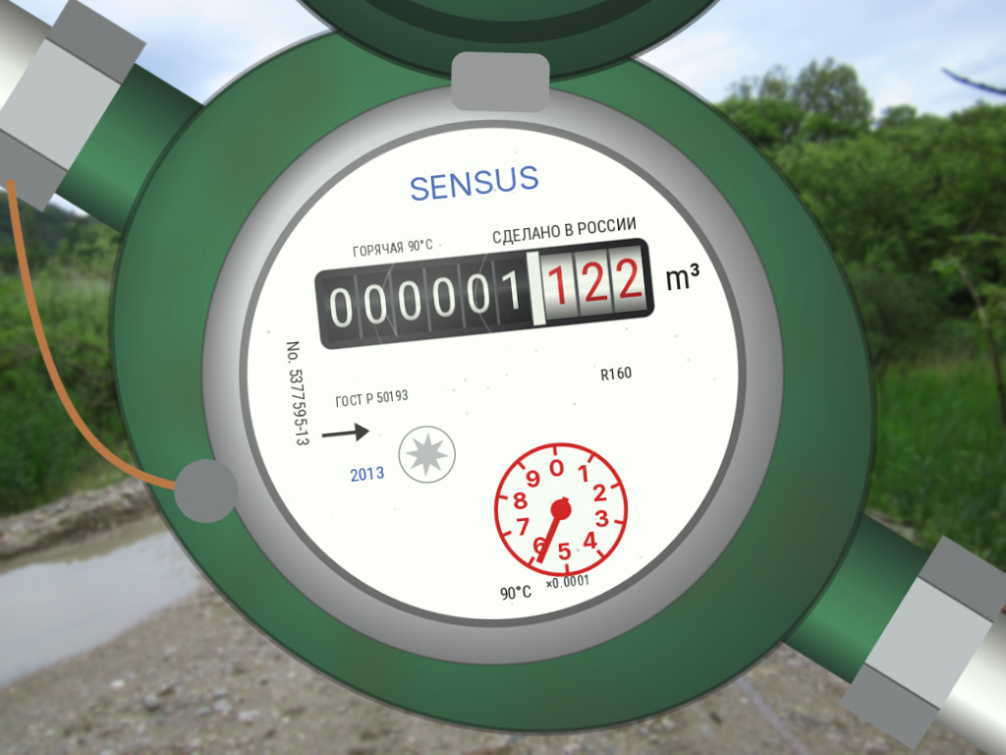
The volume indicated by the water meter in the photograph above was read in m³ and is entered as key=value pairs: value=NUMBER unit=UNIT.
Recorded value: value=1.1225 unit=m³
